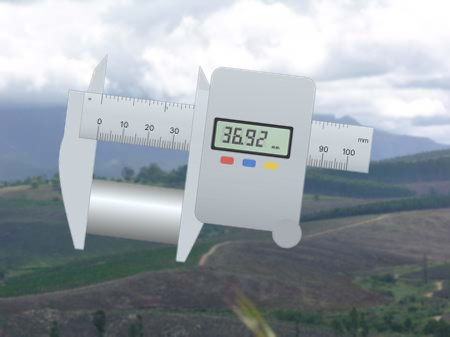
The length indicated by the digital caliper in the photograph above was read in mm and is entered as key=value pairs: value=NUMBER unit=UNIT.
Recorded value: value=36.92 unit=mm
